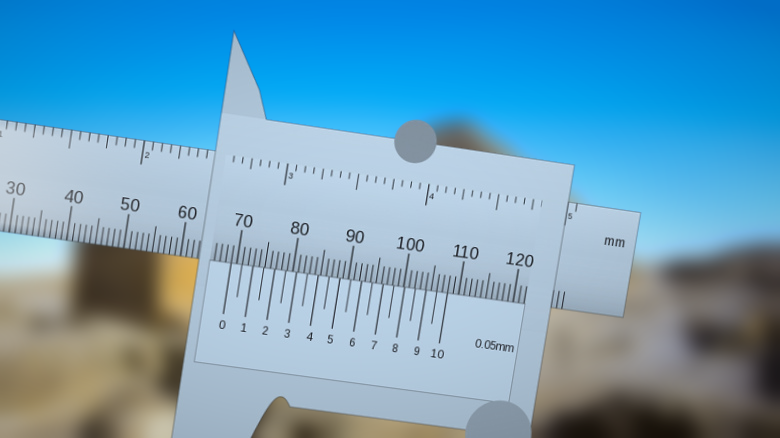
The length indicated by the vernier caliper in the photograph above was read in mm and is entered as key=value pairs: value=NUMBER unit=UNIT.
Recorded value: value=69.0 unit=mm
